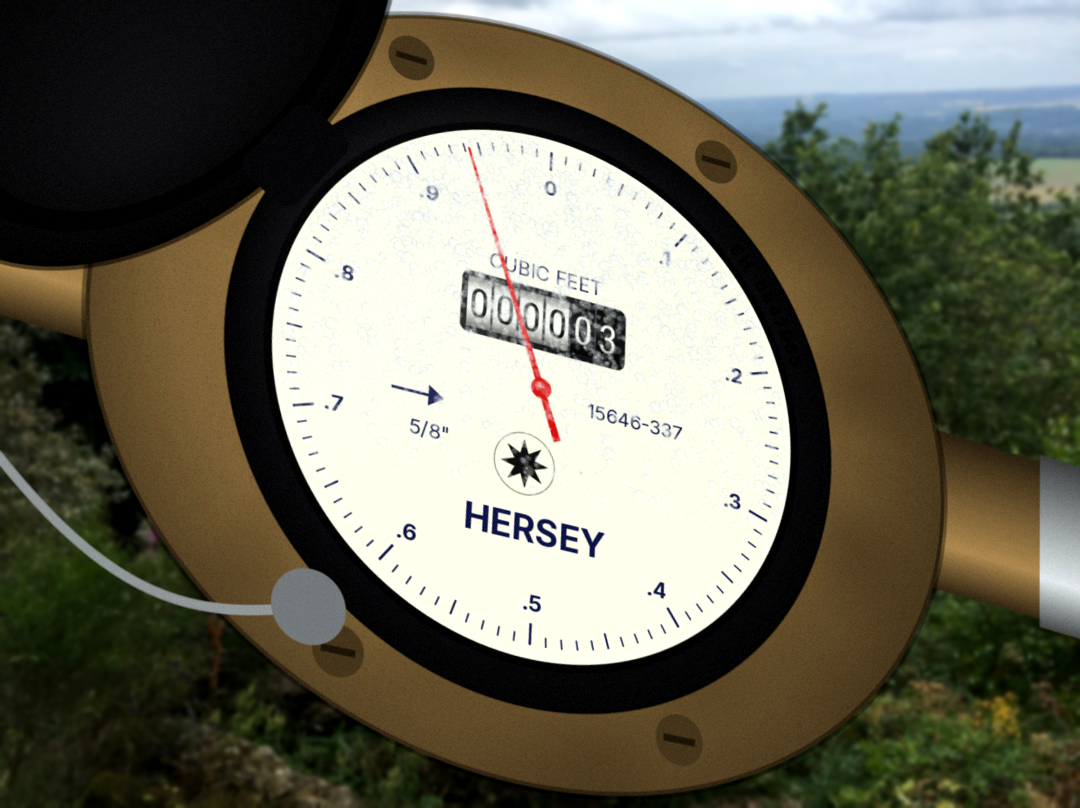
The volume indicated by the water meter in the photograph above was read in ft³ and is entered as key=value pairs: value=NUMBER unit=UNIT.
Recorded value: value=2.94 unit=ft³
